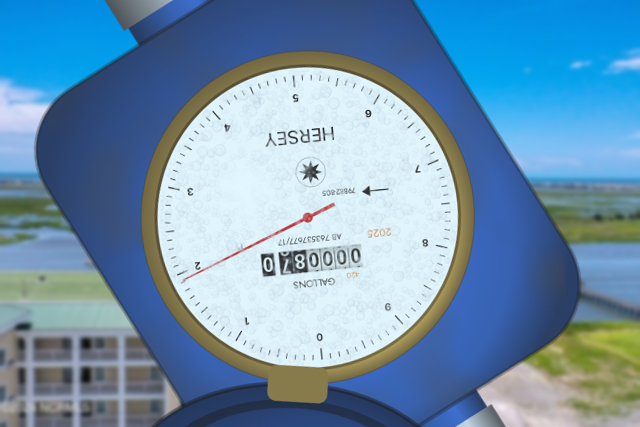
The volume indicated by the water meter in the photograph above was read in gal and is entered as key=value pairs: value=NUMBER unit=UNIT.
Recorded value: value=871.9 unit=gal
